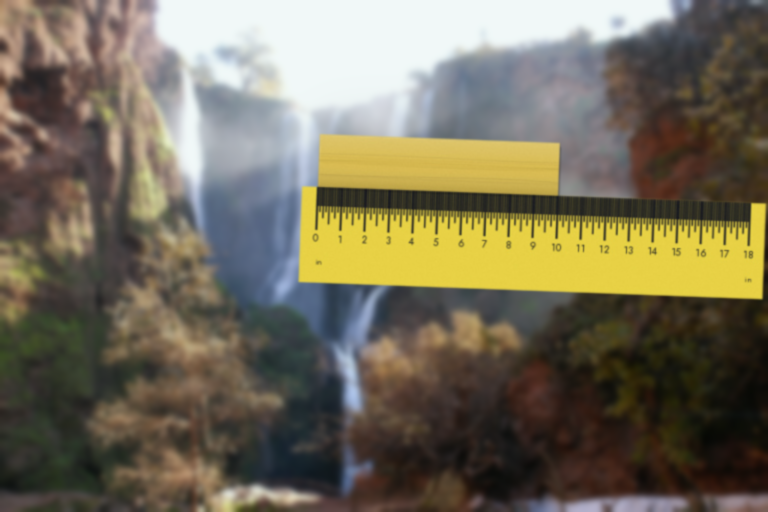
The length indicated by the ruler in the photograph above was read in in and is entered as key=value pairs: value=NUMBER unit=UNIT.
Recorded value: value=10 unit=in
